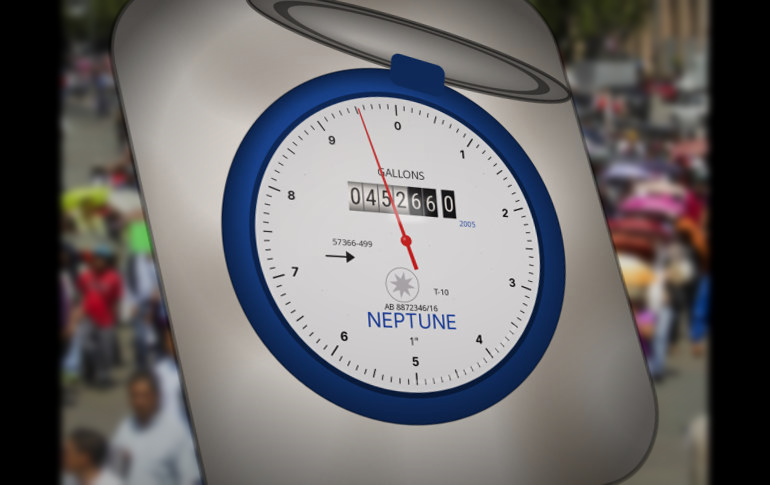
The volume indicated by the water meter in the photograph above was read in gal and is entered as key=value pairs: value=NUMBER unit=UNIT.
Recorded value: value=452659.5 unit=gal
